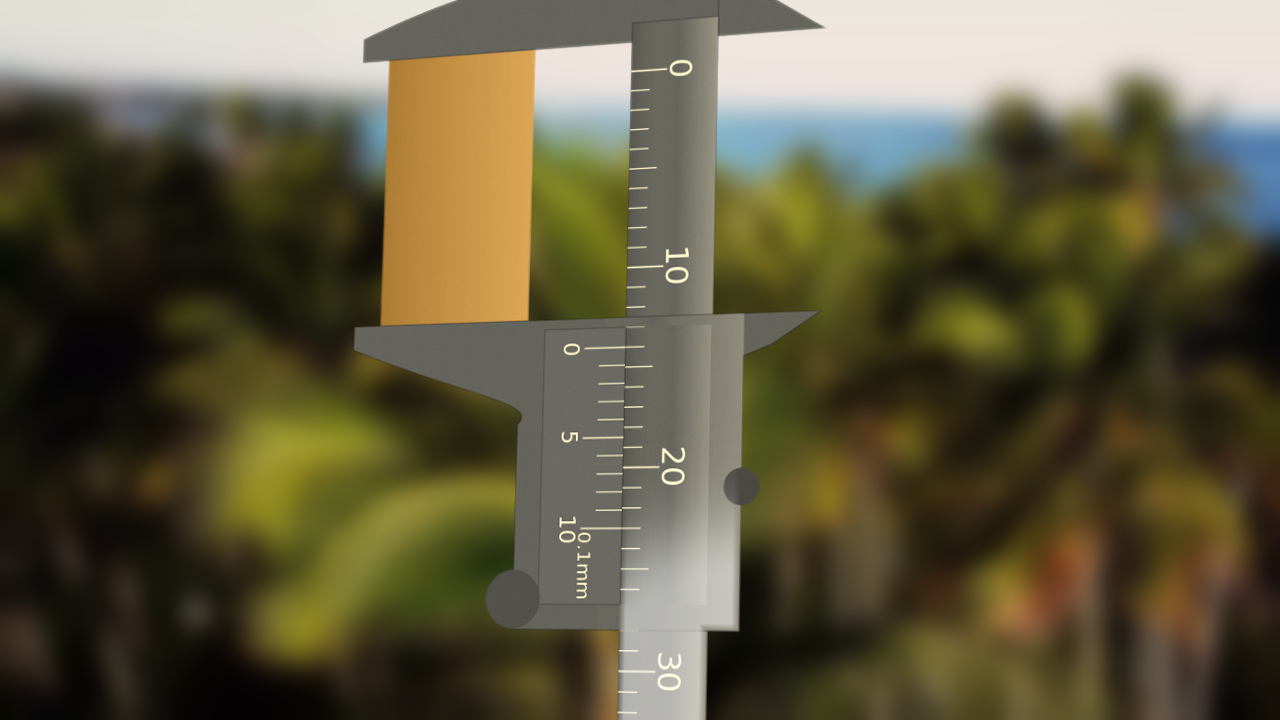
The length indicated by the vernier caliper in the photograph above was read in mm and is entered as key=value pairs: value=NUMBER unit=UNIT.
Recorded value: value=14.0 unit=mm
